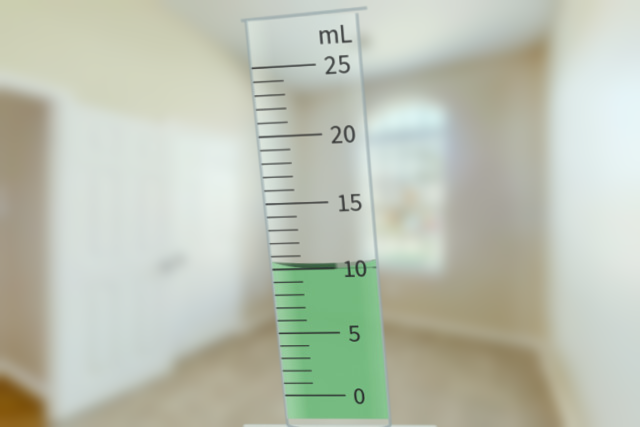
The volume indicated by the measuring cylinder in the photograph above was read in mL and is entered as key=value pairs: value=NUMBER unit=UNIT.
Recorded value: value=10 unit=mL
